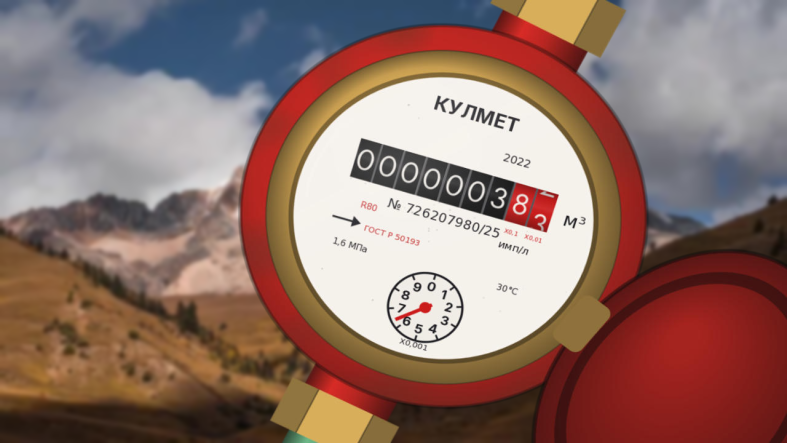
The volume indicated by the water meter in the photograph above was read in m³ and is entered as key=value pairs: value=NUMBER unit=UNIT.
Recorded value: value=3.826 unit=m³
